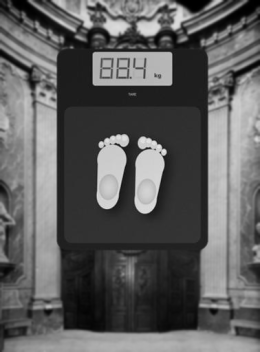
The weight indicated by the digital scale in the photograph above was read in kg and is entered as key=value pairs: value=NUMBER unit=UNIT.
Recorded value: value=88.4 unit=kg
